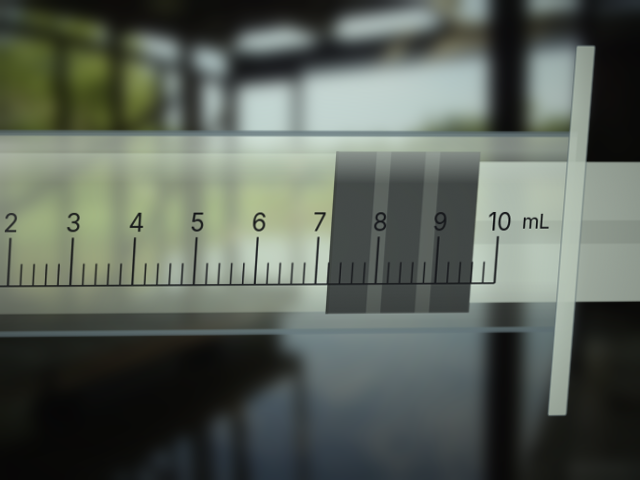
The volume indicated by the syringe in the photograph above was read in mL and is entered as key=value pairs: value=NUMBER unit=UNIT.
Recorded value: value=7.2 unit=mL
